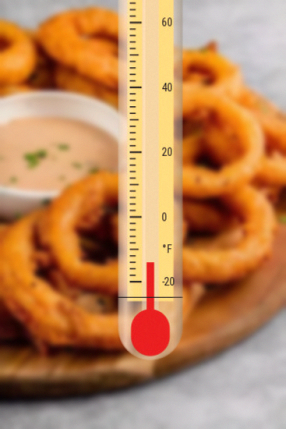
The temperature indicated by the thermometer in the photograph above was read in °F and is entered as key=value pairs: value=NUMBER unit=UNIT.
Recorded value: value=-14 unit=°F
